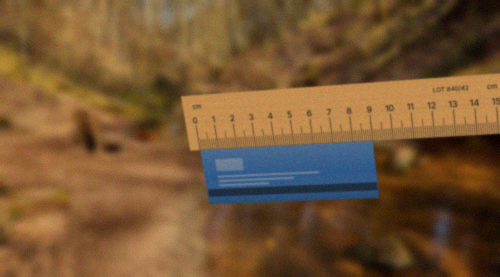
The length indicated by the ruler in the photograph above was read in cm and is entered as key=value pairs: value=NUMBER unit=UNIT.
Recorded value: value=9 unit=cm
